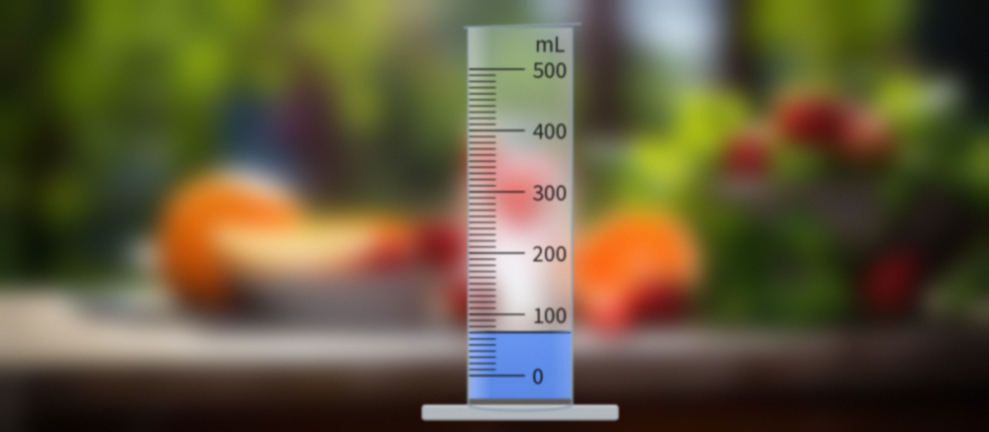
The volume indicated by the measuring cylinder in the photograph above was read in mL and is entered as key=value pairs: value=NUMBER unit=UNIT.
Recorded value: value=70 unit=mL
